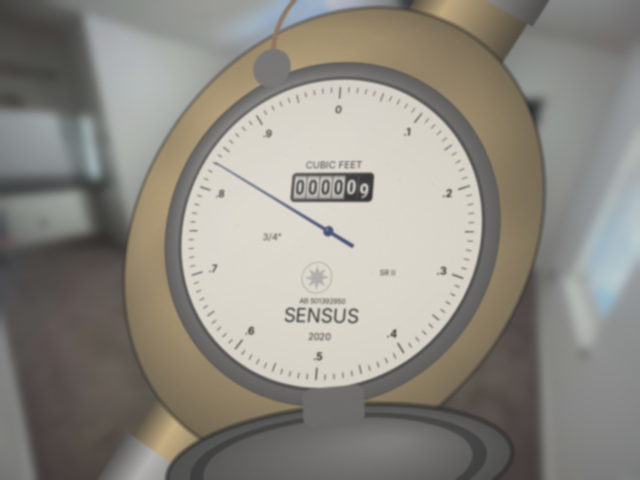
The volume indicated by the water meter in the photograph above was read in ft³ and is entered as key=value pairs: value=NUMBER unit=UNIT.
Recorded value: value=8.83 unit=ft³
